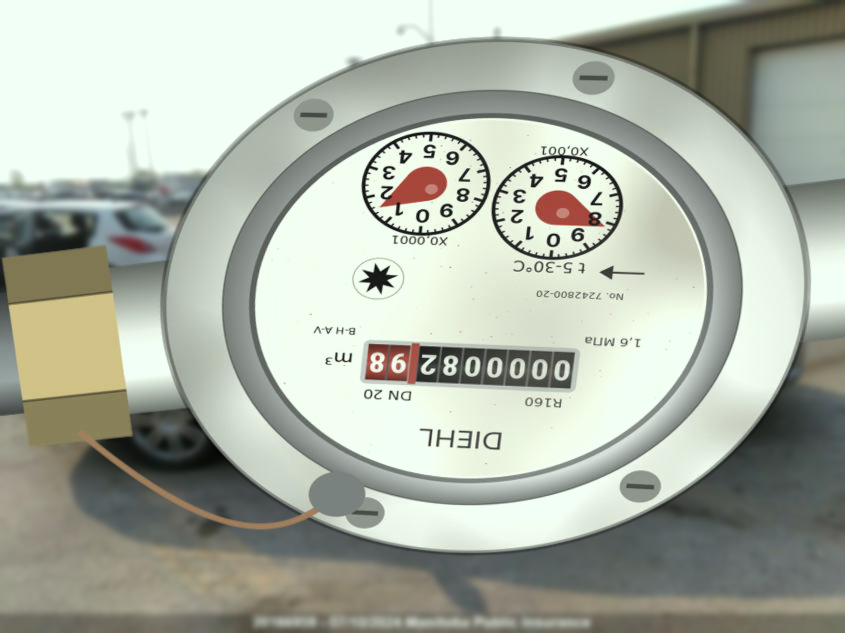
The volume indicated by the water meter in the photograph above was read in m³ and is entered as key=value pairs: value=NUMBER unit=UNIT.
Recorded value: value=82.9881 unit=m³
